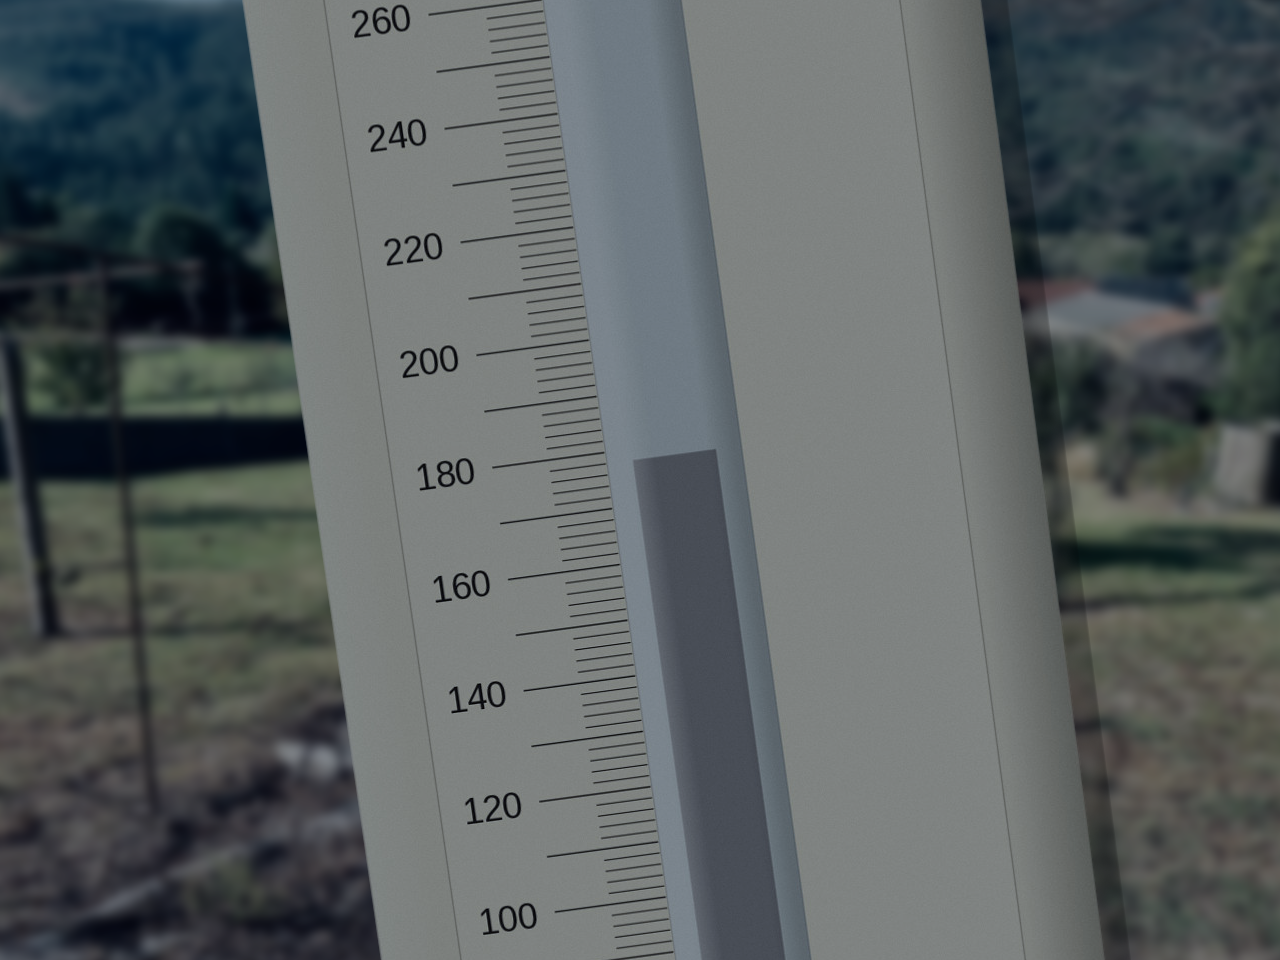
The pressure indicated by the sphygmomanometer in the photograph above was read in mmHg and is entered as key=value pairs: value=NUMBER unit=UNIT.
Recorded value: value=178 unit=mmHg
